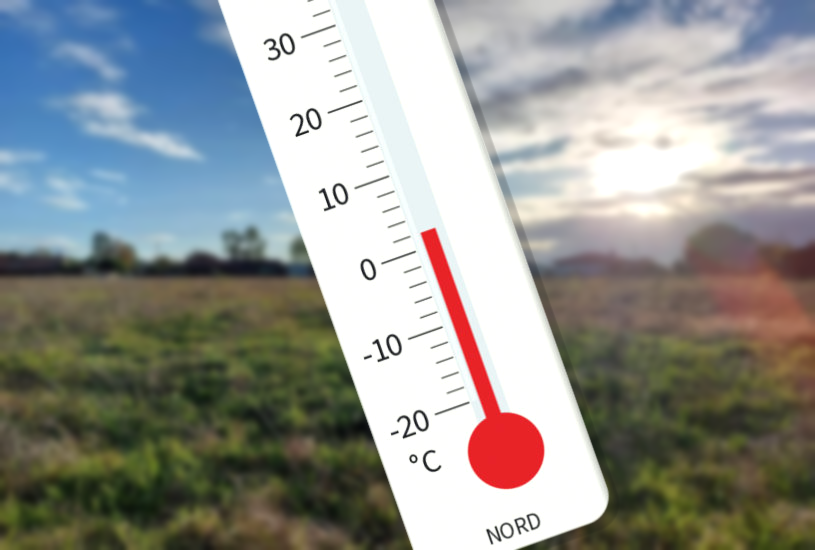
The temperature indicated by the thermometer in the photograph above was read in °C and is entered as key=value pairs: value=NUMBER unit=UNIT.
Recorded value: value=2 unit=°C
